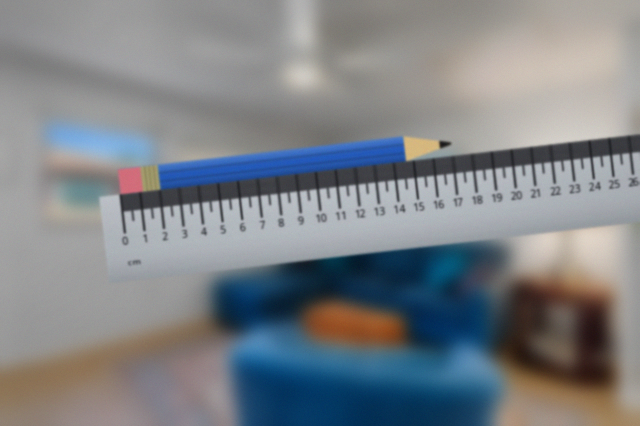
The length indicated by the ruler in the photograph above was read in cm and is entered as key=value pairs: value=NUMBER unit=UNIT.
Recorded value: value=17 unit=cm
